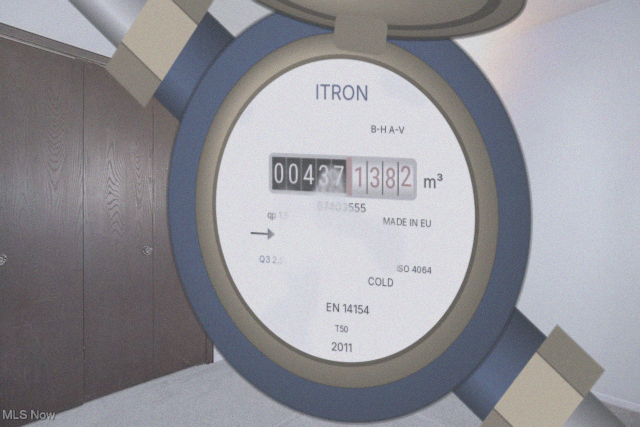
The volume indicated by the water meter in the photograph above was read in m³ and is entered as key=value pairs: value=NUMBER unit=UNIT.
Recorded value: value=437.1382 unit=m³
